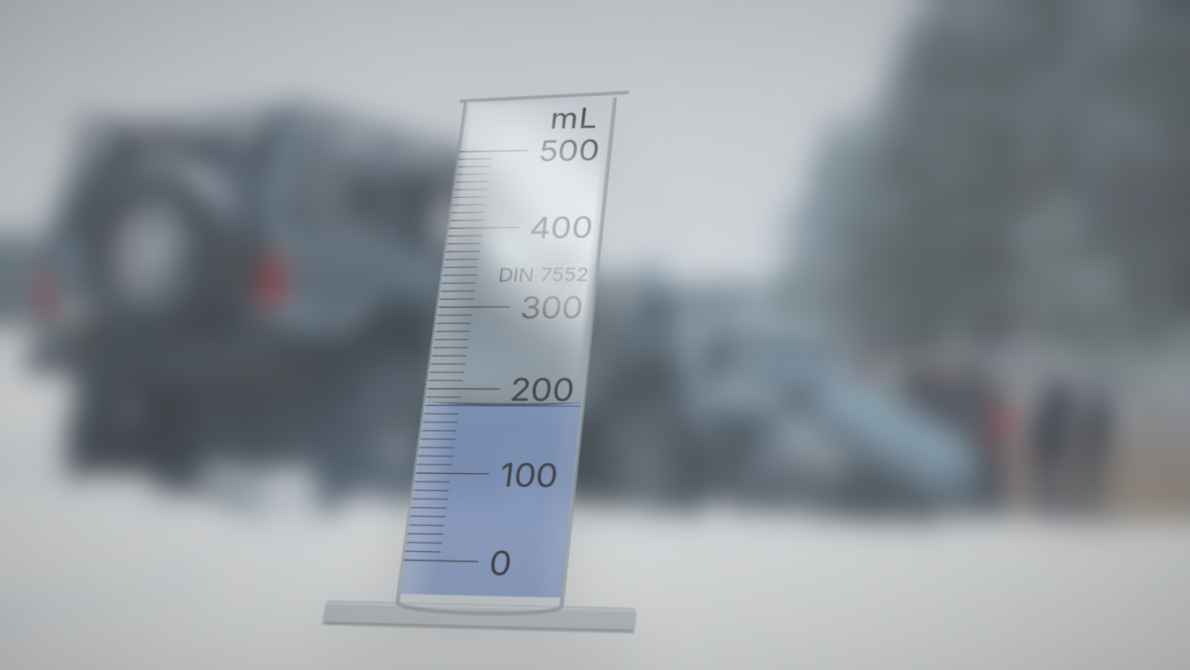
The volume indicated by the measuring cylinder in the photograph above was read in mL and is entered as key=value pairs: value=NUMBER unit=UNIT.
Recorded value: value=180 unit=mL
